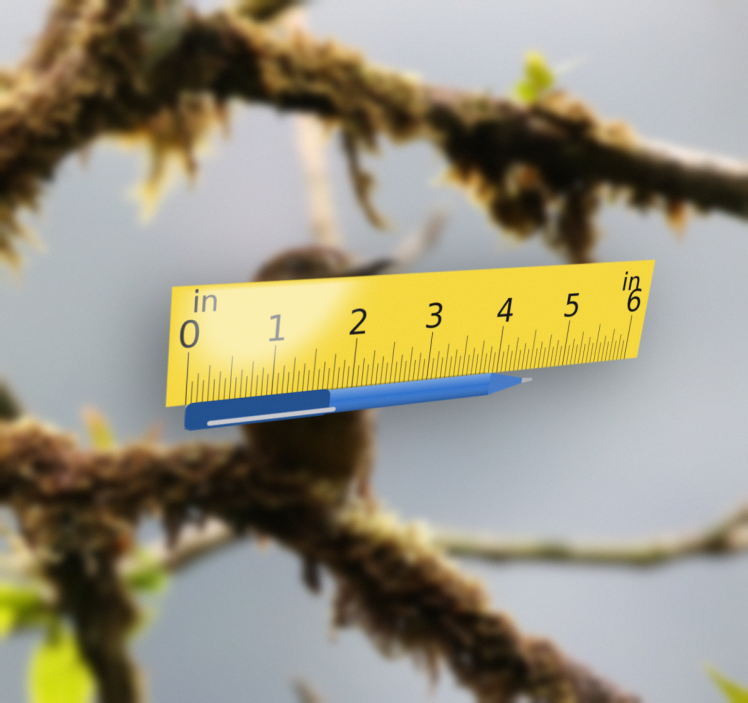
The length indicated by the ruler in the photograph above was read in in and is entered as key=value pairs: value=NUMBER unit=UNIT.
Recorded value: value=4.5625 unit=in
